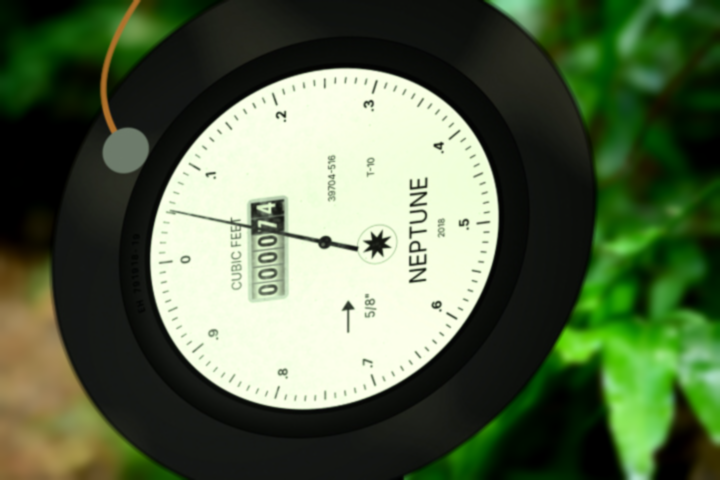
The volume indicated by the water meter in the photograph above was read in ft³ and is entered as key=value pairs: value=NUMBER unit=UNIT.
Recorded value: value=74.05 unit=ft³
